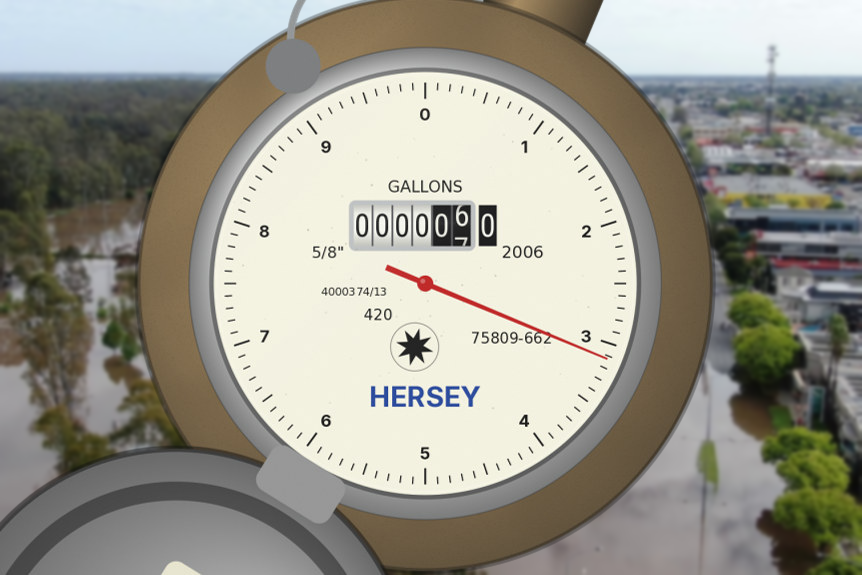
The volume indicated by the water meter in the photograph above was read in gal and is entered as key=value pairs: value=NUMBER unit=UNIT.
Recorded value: value=63.1 unit=gal
